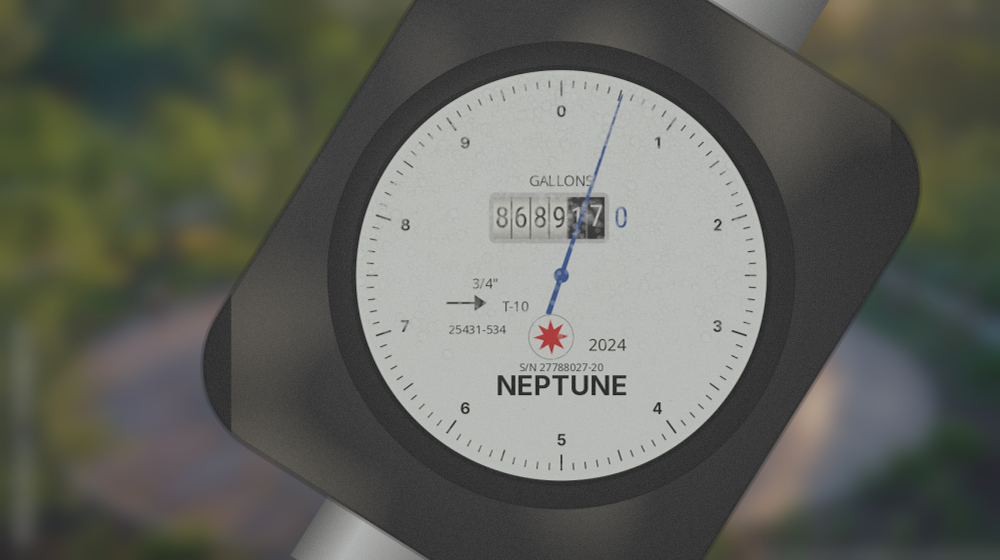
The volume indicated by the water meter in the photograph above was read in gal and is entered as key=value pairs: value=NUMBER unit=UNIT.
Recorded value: value=8689170.5 unit=gal
